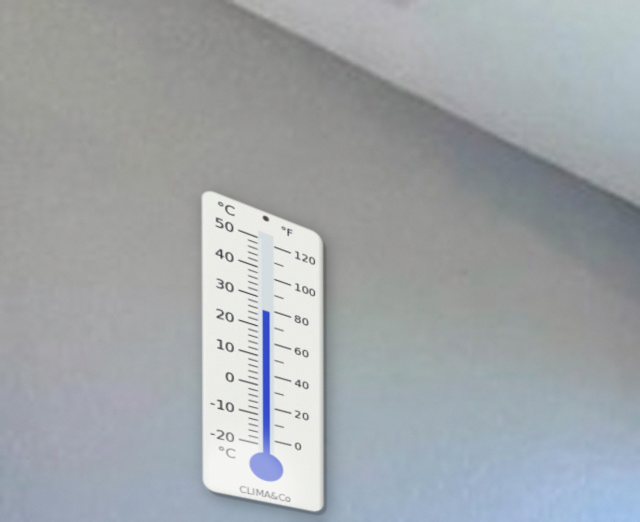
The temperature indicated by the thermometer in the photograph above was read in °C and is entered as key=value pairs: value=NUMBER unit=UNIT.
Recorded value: value=26 unit=°C
